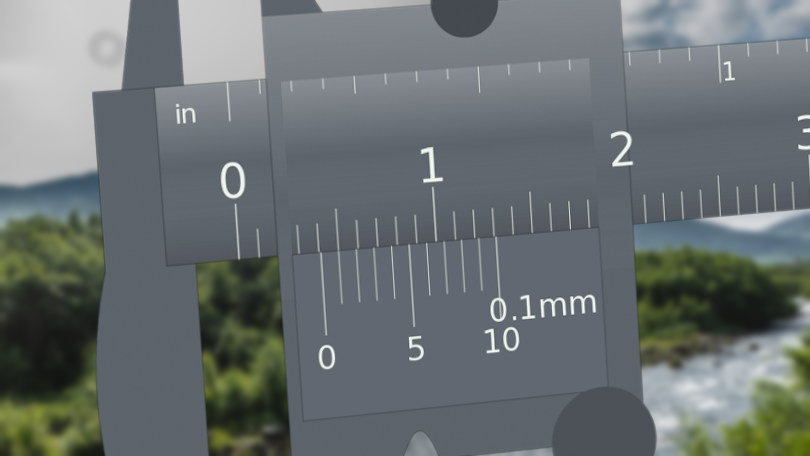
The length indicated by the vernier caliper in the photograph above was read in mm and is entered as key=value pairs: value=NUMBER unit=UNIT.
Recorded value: value=4.1 unit=mm
